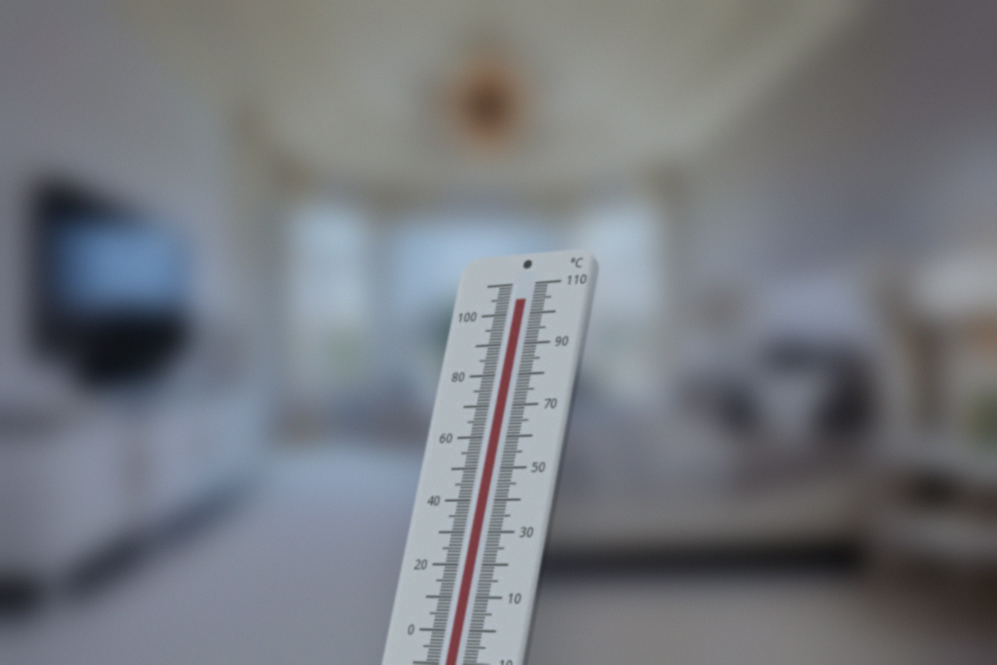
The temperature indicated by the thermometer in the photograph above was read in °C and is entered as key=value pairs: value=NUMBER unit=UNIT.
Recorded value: value=105 unit=°C
